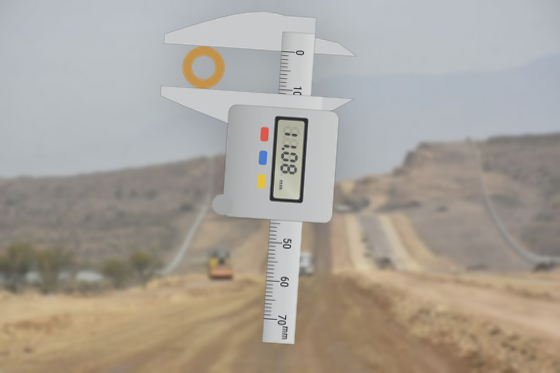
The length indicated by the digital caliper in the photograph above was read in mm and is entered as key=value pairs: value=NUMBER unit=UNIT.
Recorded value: value=11.08 unit=mm
